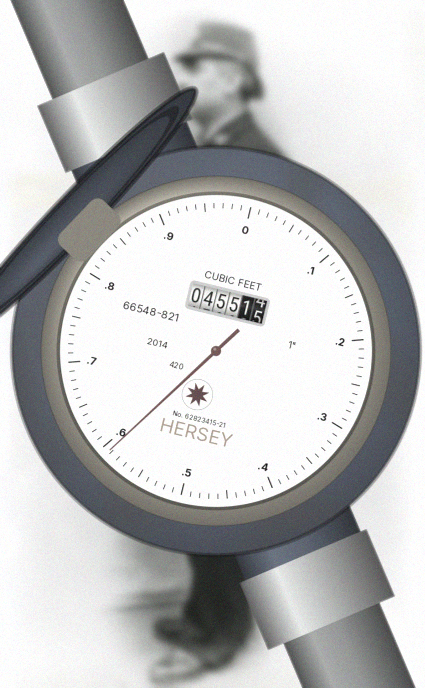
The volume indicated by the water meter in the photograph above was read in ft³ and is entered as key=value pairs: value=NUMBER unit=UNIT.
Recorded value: value=45514.59 unit=ft³
